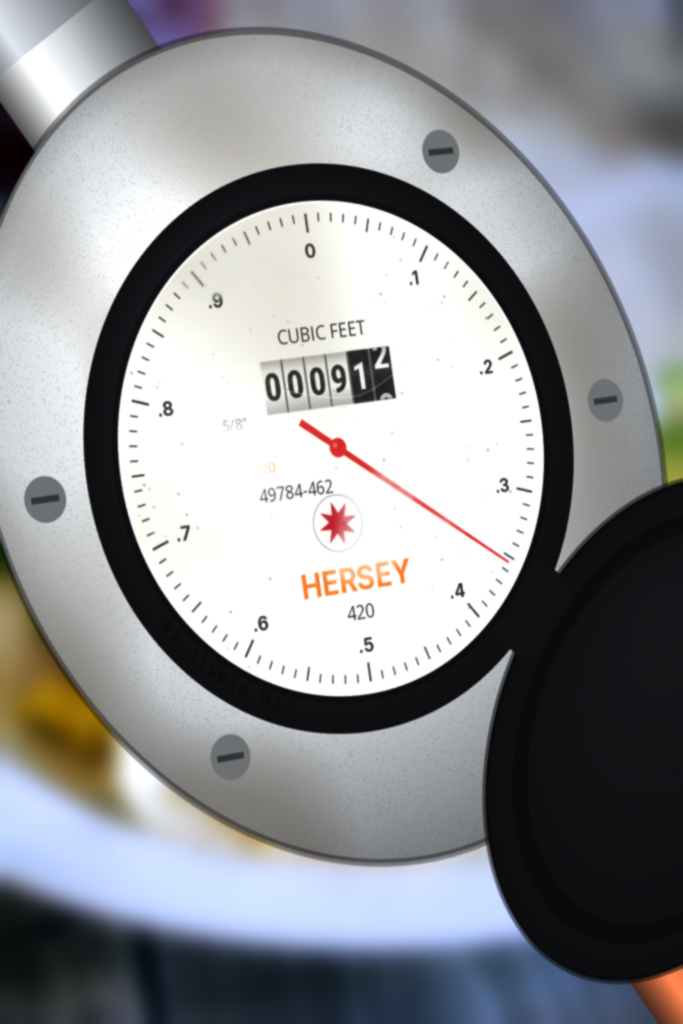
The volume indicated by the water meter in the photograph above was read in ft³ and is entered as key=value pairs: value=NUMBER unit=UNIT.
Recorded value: value=912.35 unit=ft³
